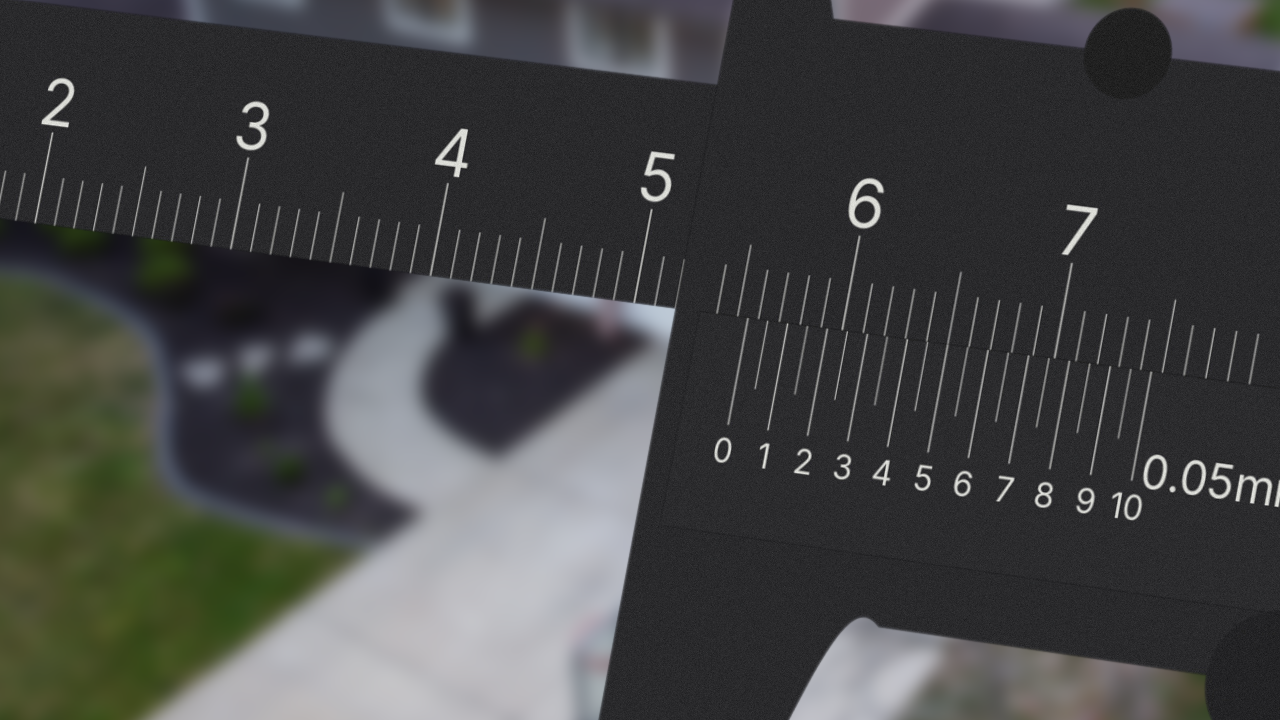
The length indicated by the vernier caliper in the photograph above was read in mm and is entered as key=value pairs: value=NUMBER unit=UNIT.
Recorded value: value=55.5 unit=mm
